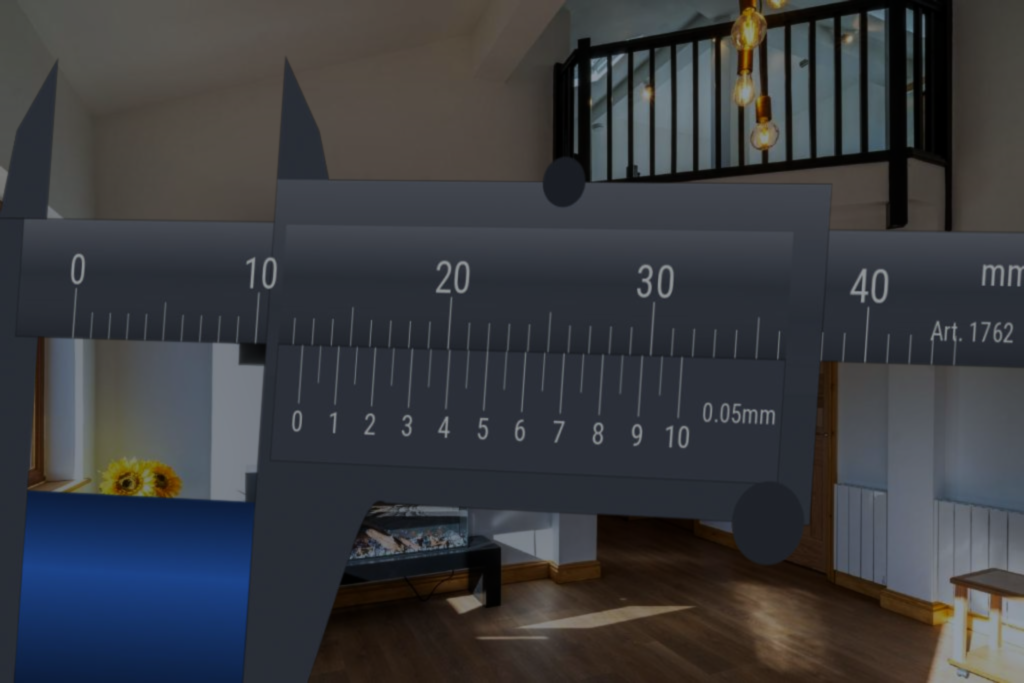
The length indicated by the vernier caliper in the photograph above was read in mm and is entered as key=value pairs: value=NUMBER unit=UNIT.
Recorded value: value=12.5 unit=mm
